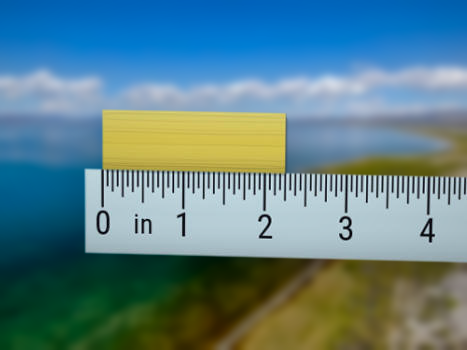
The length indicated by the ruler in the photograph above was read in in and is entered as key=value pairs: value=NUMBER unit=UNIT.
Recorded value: value=2.25 unit=in
